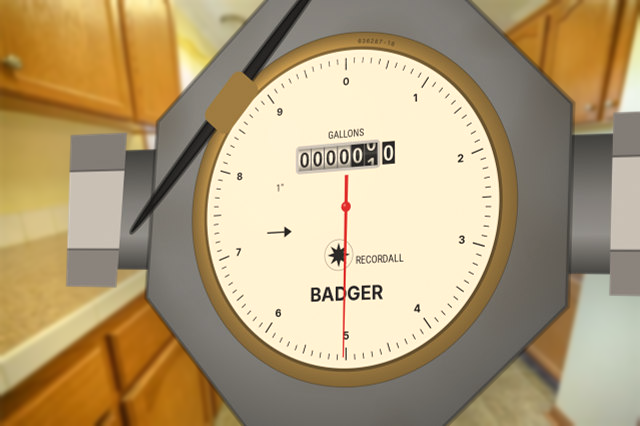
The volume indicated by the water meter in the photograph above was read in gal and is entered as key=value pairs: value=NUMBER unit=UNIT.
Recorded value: value=5.0 unit=gal
